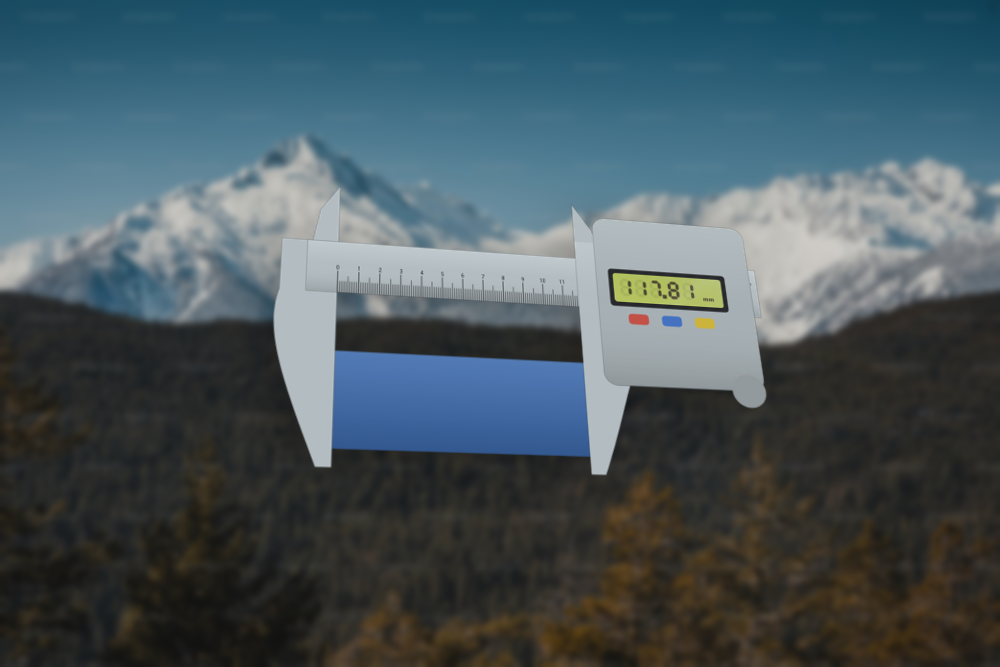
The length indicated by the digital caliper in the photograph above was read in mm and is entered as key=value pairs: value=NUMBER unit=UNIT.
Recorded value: value=117.81 unit=mm
